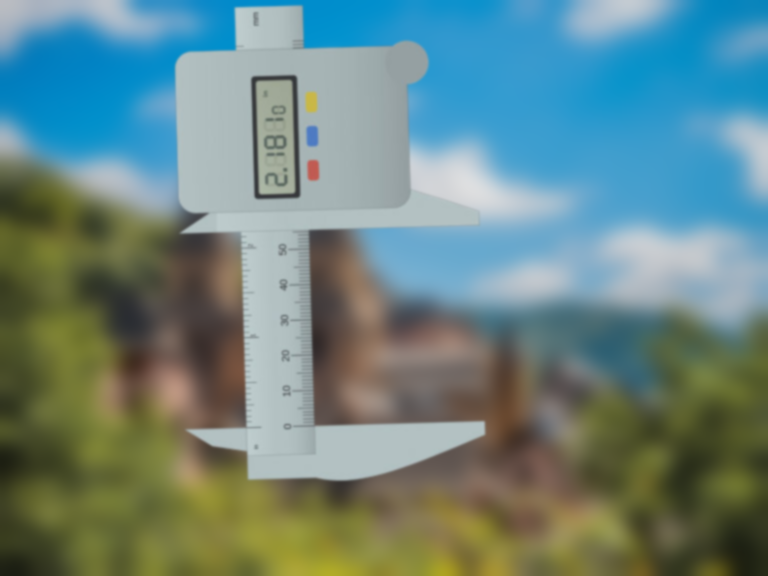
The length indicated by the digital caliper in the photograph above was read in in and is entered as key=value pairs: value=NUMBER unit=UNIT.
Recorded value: value=2.1810 unit=in
